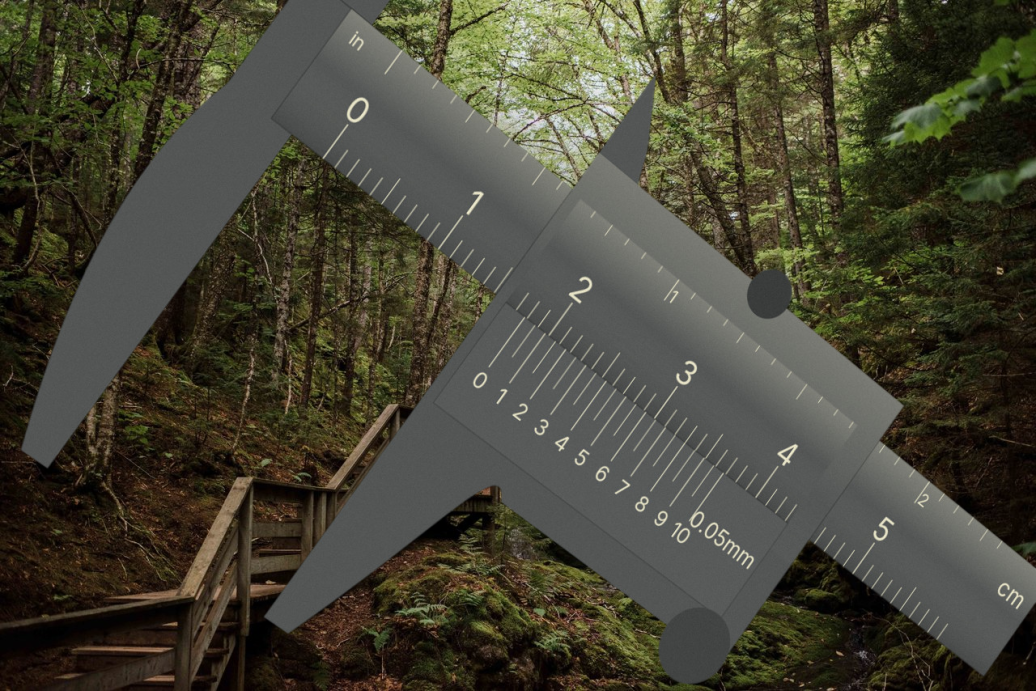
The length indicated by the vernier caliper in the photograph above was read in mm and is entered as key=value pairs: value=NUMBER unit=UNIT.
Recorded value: value=17.8 unit=mm
